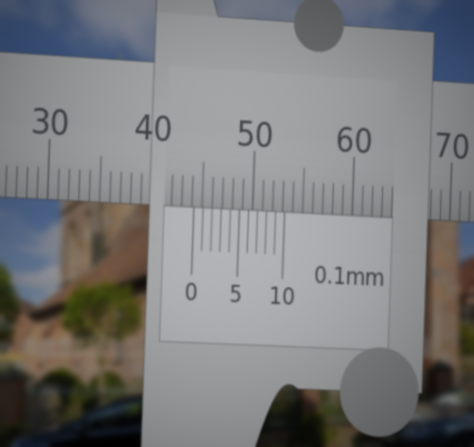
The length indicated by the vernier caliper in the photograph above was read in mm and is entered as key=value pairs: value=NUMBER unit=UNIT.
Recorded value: value=44.2 unit=mm
